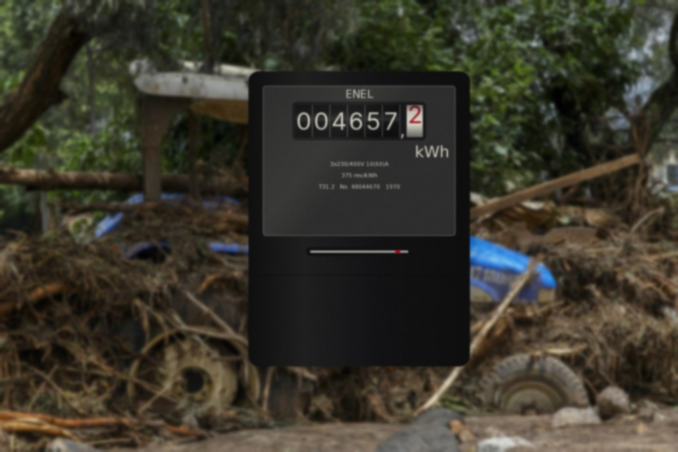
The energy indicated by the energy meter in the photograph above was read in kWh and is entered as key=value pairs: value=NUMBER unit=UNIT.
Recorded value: value=4657.2 unit=kWh
